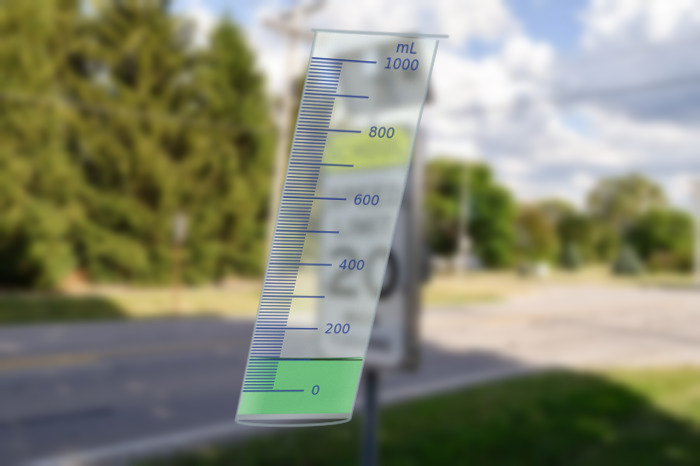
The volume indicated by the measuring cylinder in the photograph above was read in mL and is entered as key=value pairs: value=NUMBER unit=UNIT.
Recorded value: value=100 unit=mL
